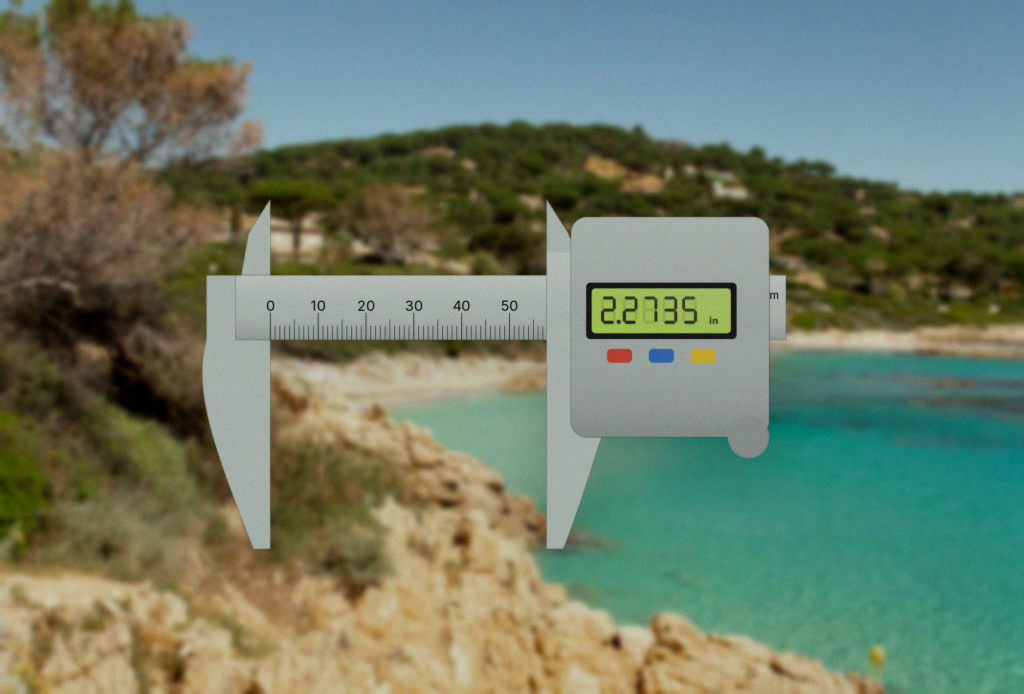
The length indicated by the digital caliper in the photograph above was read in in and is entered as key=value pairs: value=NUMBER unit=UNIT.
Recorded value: value=2.2735 unit=in
